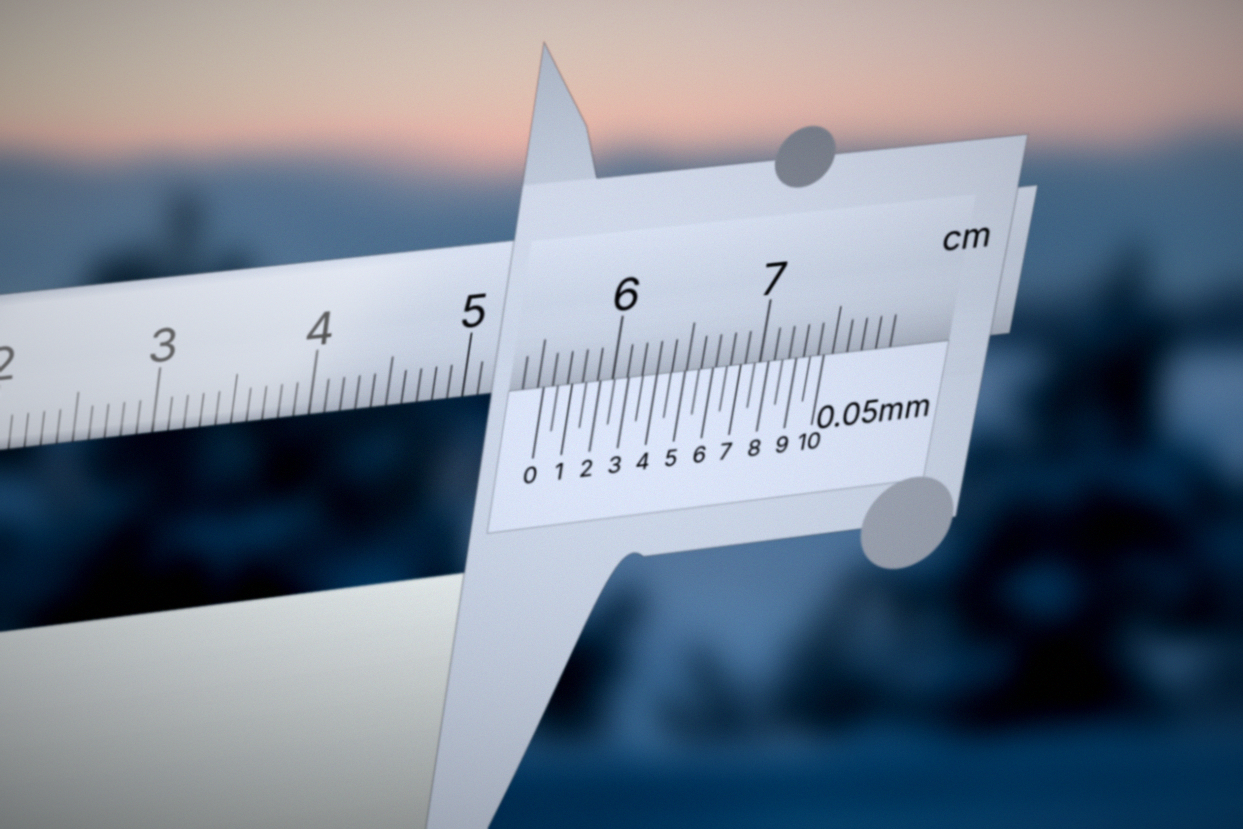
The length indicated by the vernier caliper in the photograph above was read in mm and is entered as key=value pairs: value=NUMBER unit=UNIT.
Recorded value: value=55.4 unit=mm
